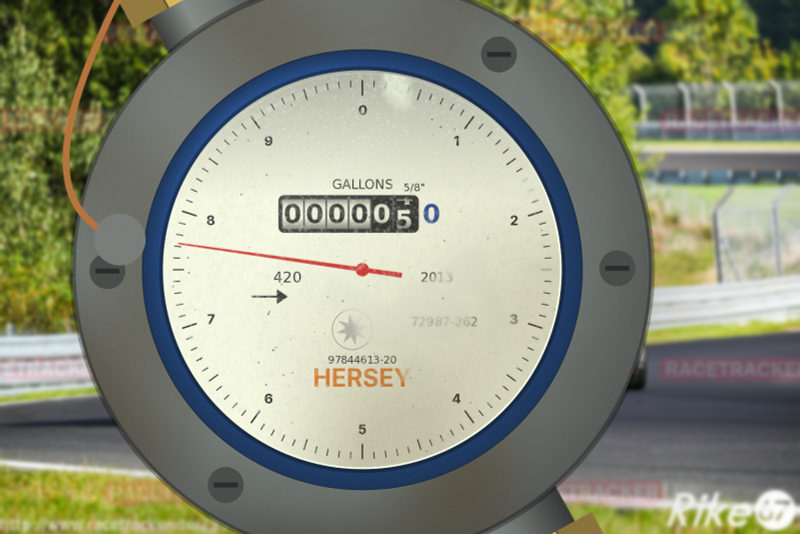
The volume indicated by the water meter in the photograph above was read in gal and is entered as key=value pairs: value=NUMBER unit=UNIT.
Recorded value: value=47.7 unit=gal
